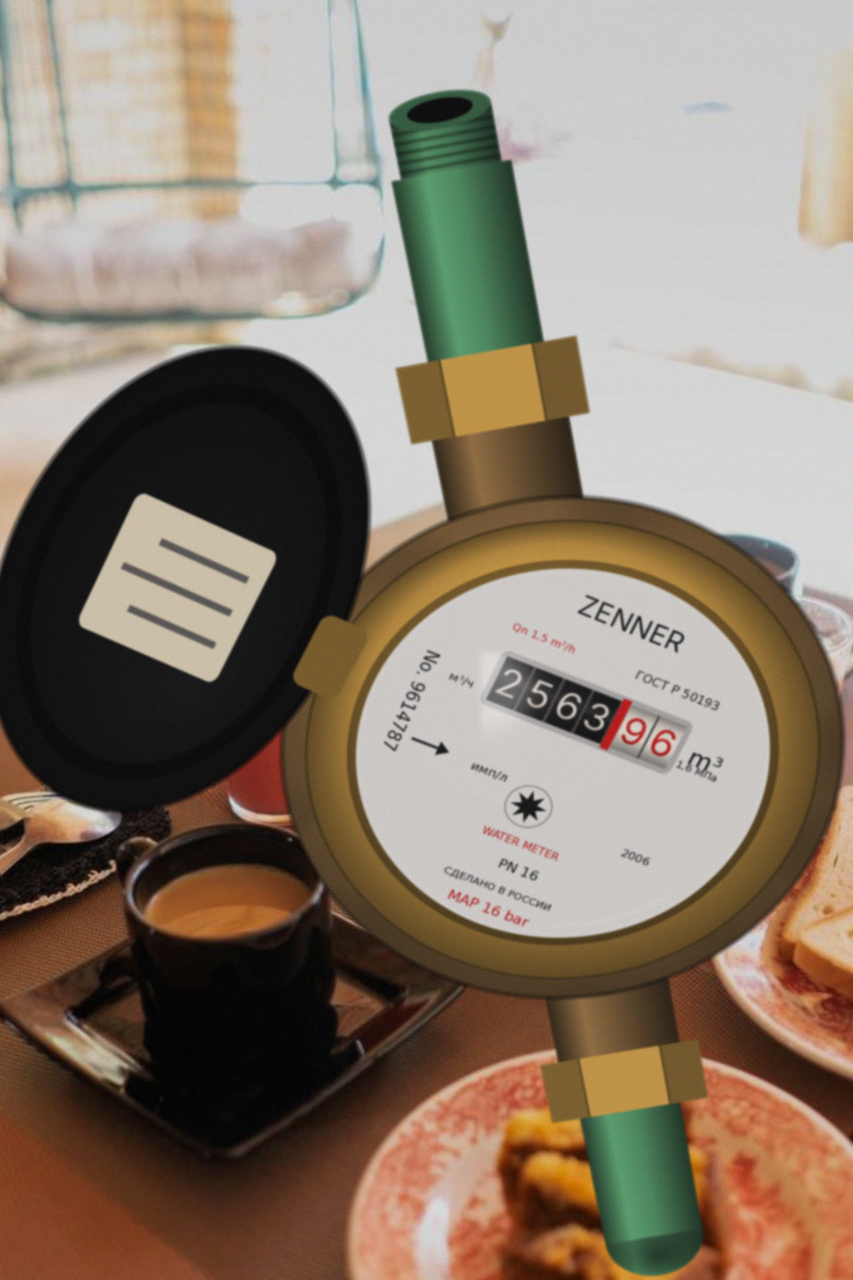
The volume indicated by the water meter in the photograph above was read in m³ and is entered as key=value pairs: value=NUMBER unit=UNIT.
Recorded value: value=2563.96 unit=m³
